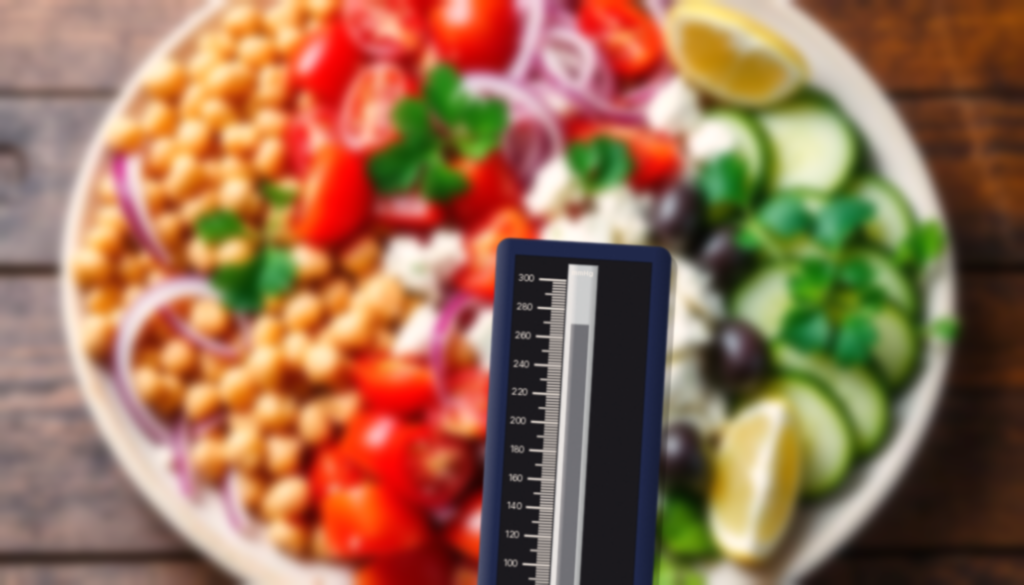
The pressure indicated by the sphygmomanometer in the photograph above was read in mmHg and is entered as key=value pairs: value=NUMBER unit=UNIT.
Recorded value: value=270 unit=mmHg
